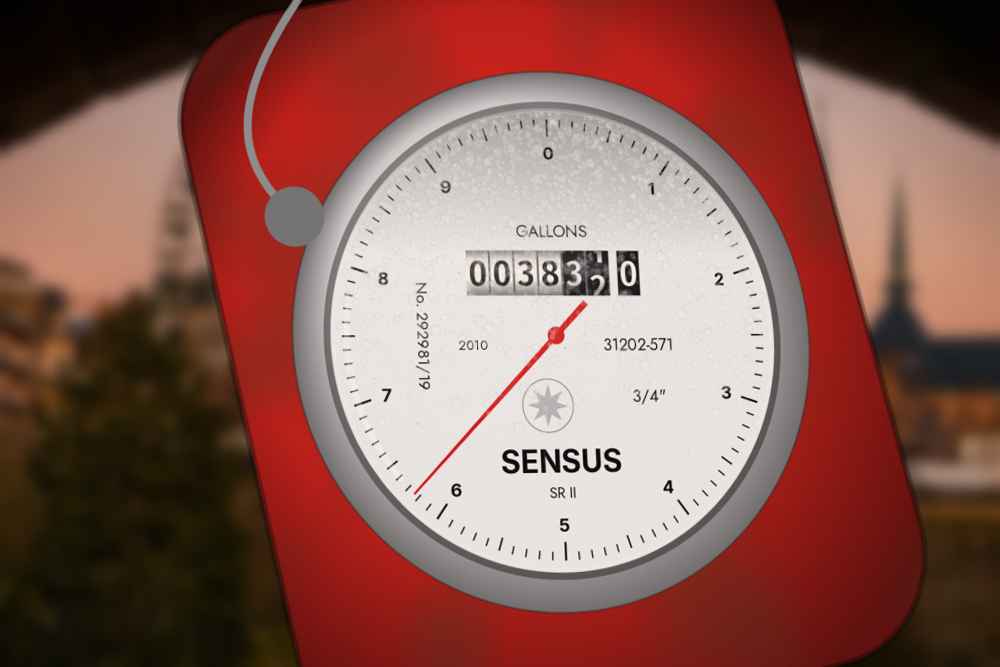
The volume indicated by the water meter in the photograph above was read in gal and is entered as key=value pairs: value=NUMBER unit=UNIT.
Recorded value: value=38316.2 unit=gal
